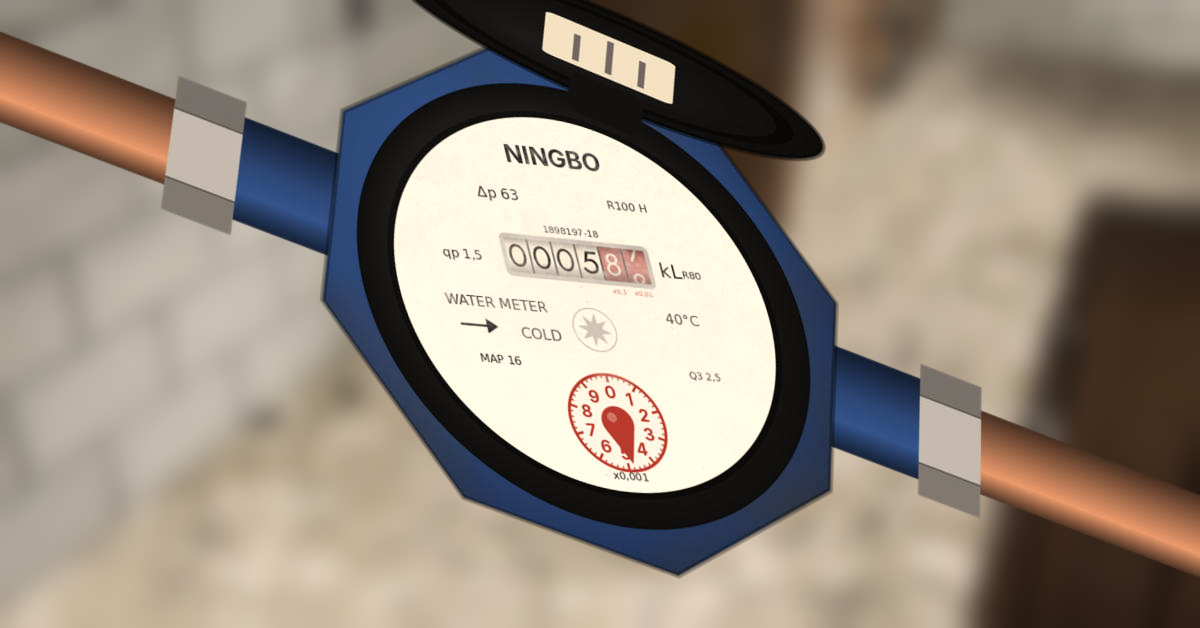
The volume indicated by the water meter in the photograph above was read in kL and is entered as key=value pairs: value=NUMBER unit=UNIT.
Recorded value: value=5.874 unit=kL
